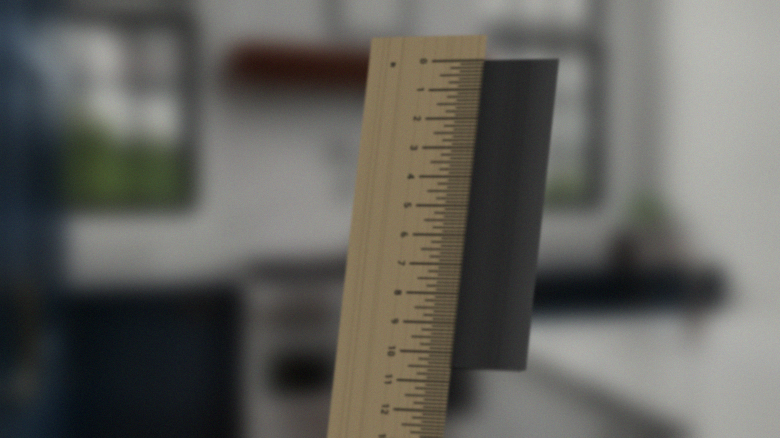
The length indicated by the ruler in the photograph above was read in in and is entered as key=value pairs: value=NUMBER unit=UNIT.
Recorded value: value=10.5 unit=in
